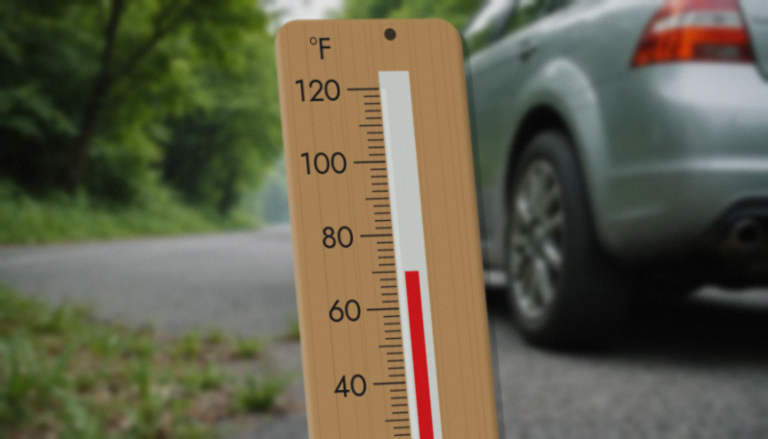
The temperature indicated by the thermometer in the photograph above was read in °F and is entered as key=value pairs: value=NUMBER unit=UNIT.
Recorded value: value=70 unit=°F
